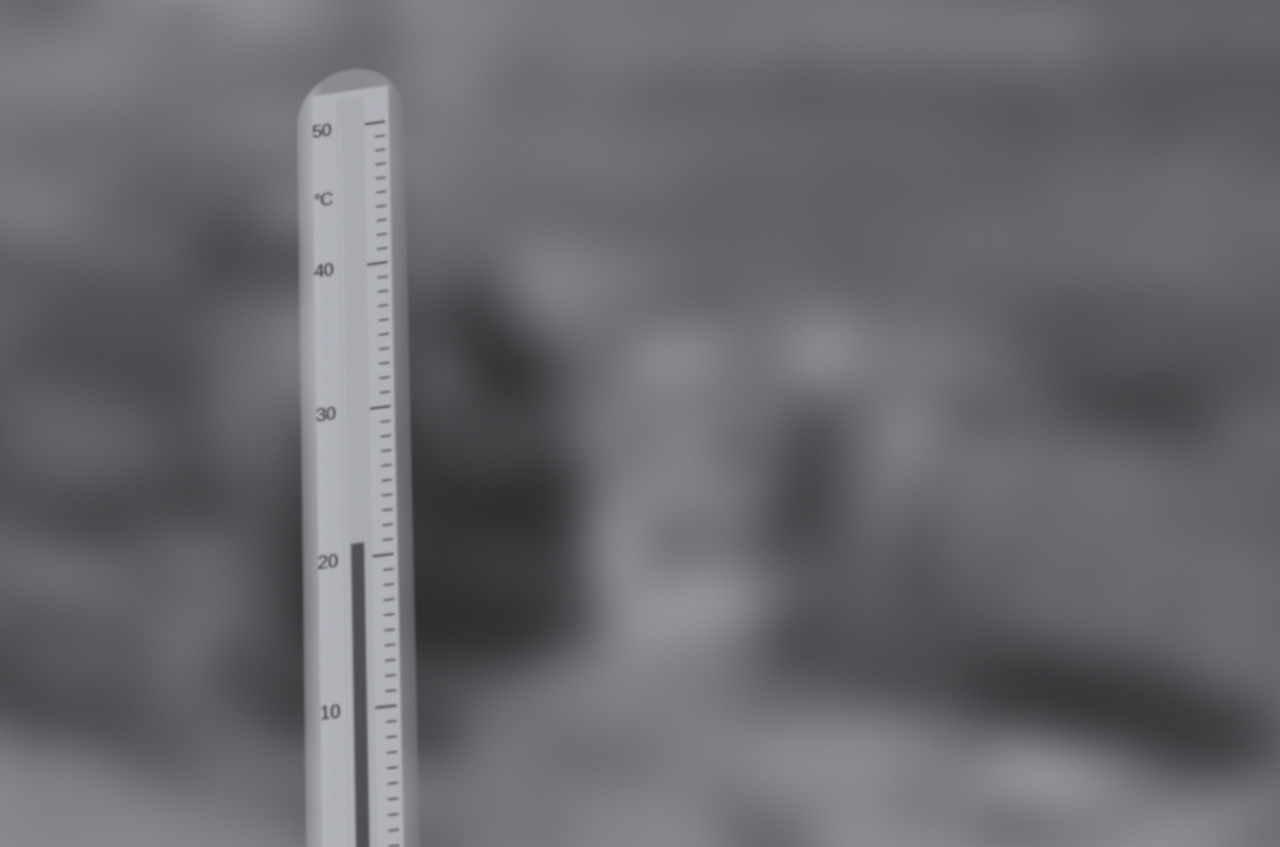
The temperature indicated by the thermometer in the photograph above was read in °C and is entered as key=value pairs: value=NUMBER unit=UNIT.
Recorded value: value=21 unit=°C
